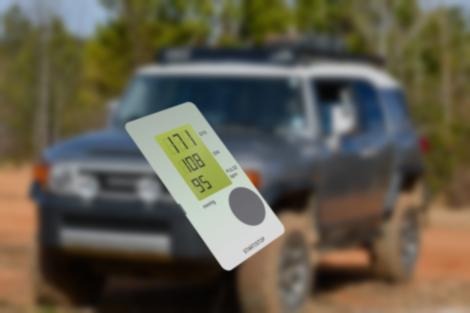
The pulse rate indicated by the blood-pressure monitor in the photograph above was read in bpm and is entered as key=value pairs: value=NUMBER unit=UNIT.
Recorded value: value=95 unit=bpm
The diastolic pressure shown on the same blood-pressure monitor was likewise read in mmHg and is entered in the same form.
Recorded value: value=108 unit=mmHg
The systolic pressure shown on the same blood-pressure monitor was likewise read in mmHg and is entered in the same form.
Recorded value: value=171 unit=mmHg
